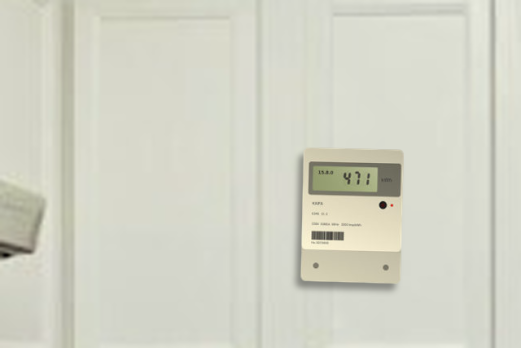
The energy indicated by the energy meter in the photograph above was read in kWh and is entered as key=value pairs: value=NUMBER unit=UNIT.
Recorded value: value=471 unit=kWh
